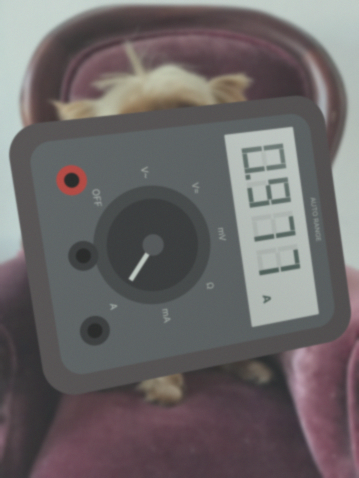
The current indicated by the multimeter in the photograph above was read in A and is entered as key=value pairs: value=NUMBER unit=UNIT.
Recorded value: value=0.977 unit=A
